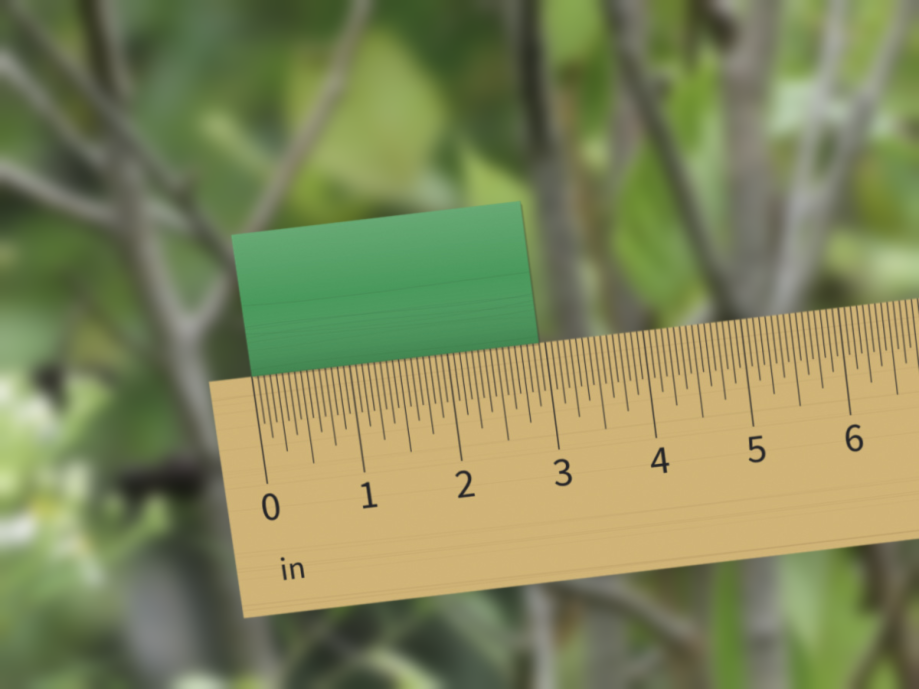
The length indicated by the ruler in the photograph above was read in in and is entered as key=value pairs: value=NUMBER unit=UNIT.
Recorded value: value=2.9375 unit=in
